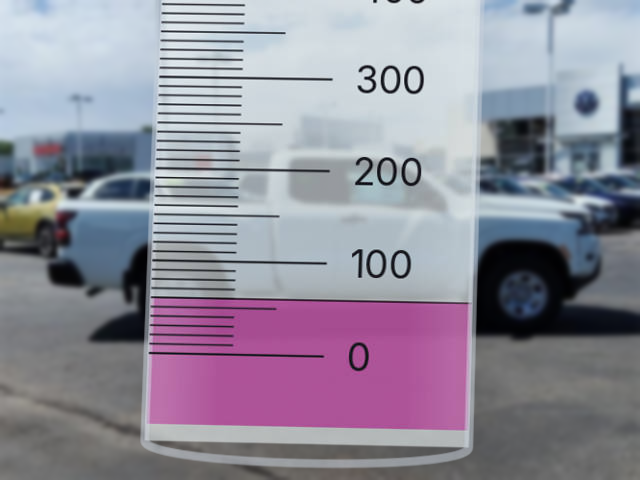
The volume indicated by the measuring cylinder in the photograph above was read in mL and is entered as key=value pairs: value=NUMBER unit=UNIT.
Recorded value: value=60 unit=mL
